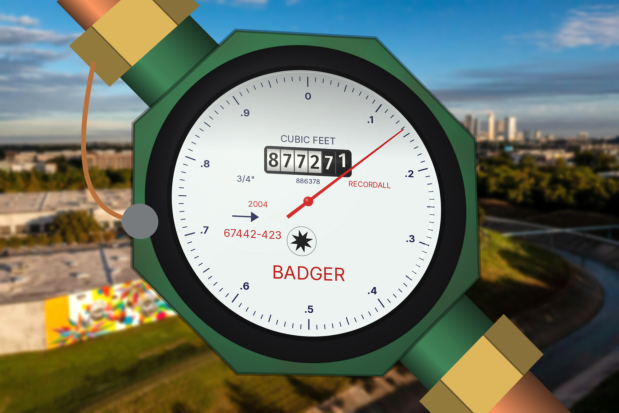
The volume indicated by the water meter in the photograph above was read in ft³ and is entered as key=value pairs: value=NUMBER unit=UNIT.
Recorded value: value=877271.14 unit=ft³
